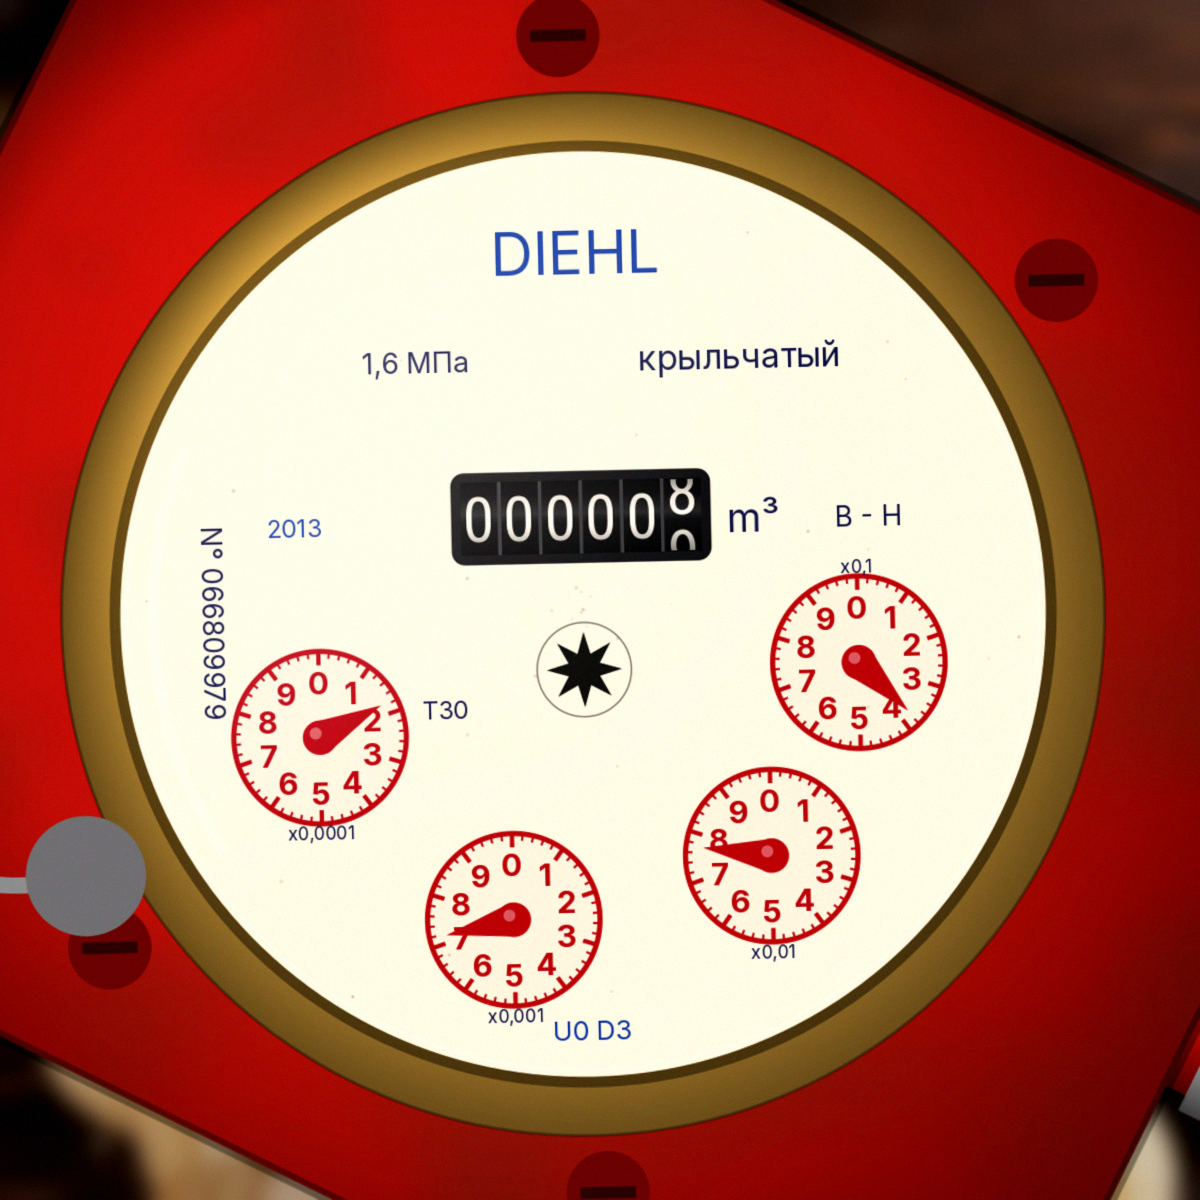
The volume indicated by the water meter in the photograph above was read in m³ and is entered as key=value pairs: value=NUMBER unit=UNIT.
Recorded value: value=8.3771 unit=m³
